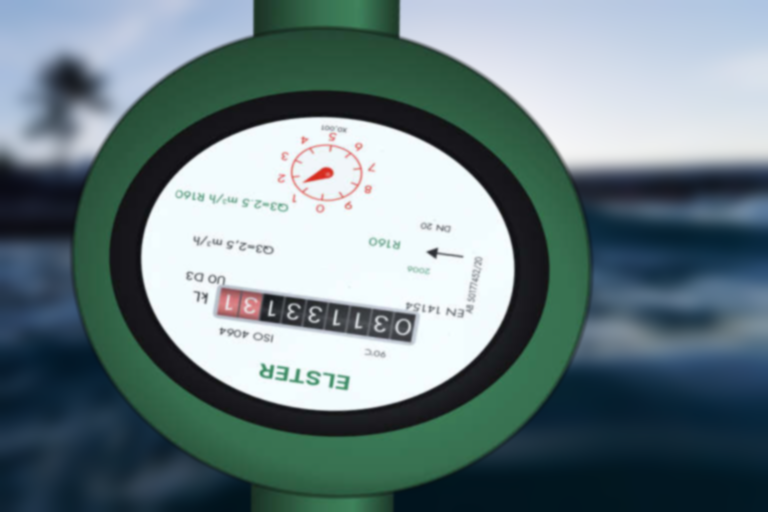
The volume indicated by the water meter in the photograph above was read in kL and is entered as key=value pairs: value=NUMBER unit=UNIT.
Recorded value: value=311331.311 unit=kL
